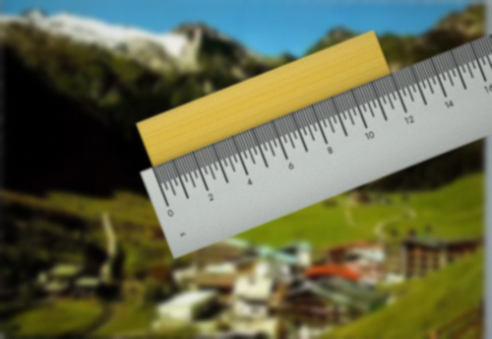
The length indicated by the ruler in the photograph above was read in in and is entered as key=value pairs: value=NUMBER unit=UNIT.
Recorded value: value=12 unit=in
